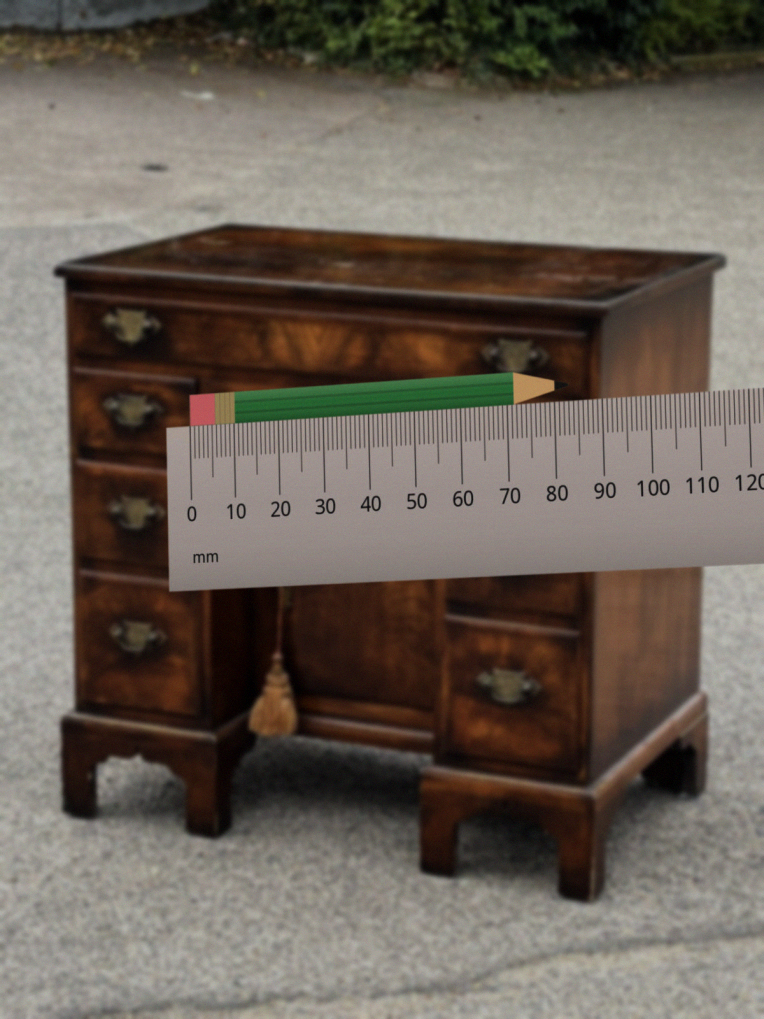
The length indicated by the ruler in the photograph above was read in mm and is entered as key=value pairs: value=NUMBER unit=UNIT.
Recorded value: value=83 unit=mm
